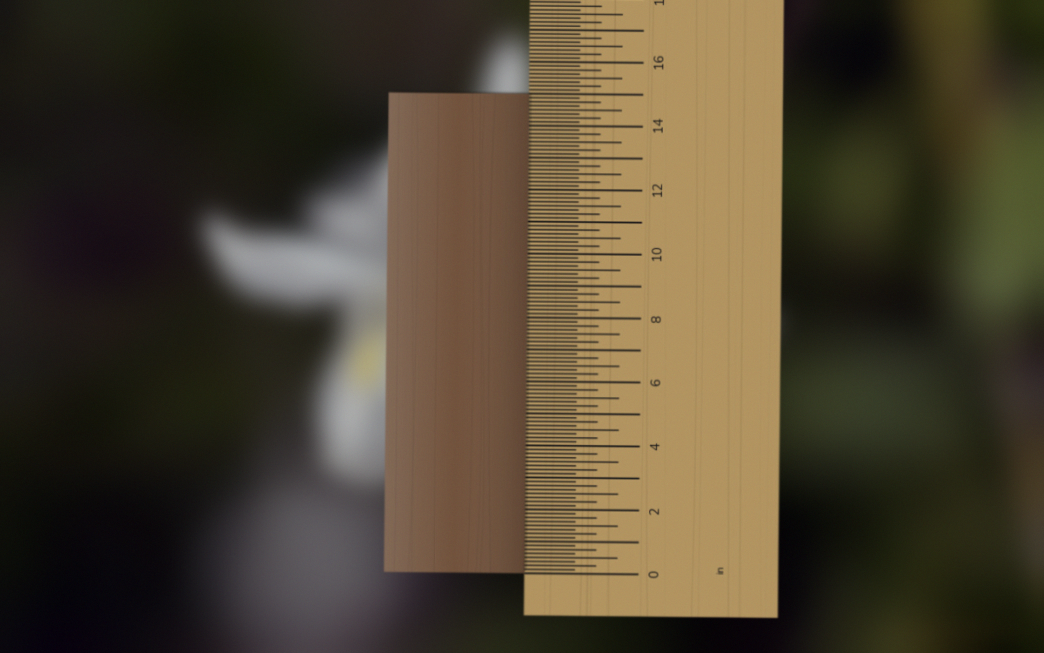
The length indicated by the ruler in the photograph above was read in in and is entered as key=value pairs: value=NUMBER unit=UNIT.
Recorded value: value=15 unit=in
